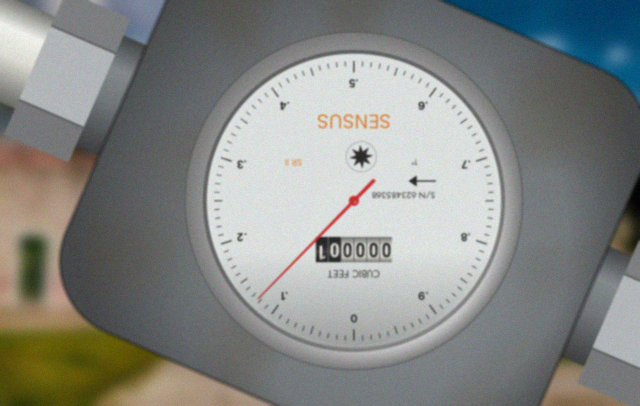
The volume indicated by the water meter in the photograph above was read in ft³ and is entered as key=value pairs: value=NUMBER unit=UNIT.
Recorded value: value=1.12 unit=ft³
